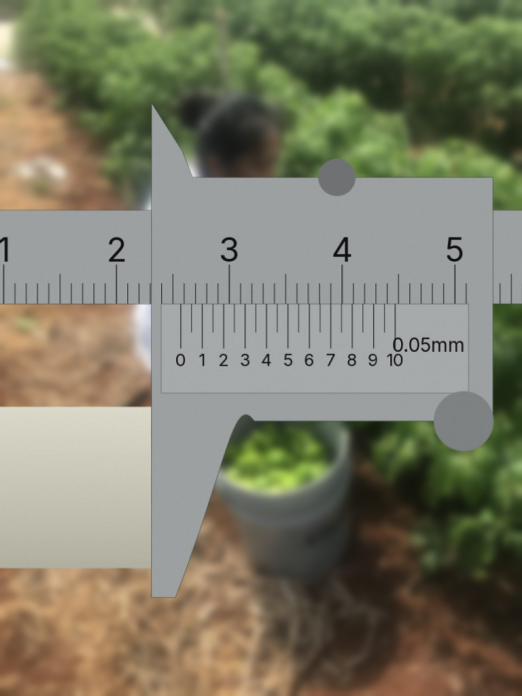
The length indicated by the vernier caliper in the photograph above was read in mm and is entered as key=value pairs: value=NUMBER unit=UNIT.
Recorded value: value=25.7 unit=mm
